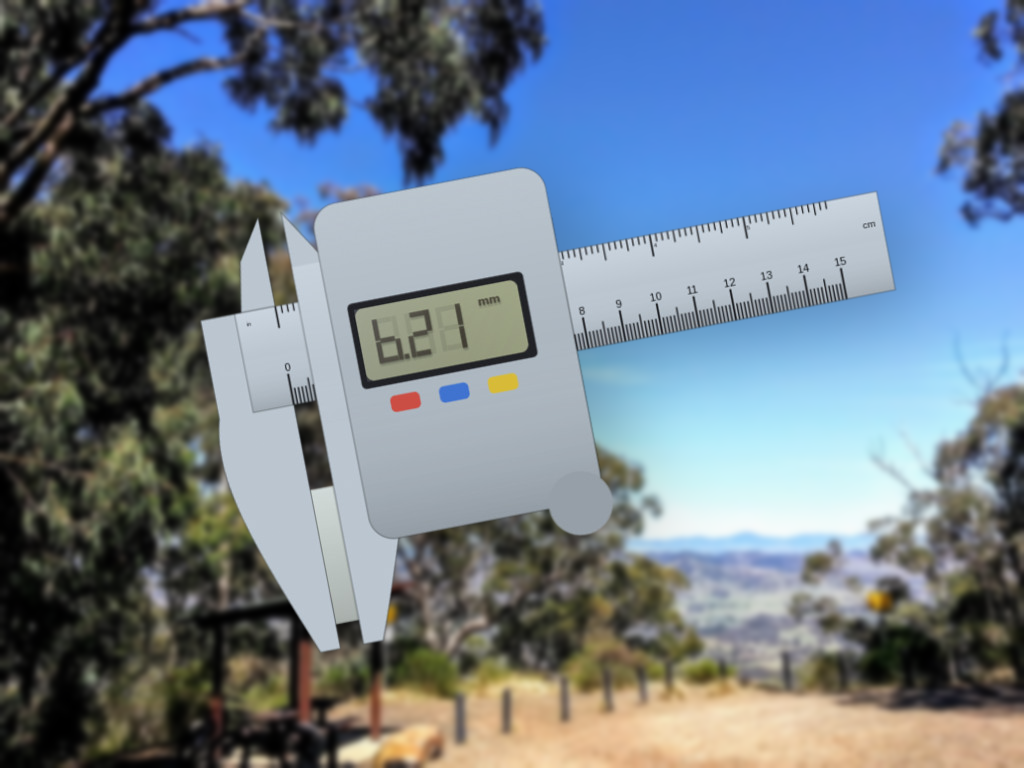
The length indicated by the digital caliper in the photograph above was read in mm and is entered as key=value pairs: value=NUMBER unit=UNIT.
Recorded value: value=6.21 unit=mm
